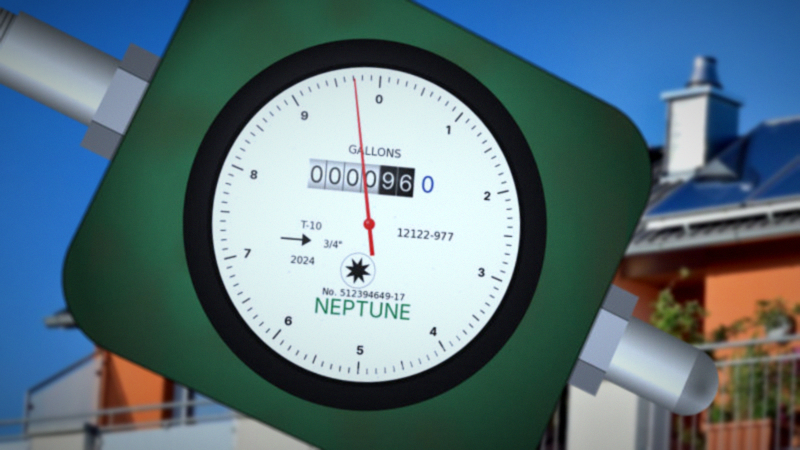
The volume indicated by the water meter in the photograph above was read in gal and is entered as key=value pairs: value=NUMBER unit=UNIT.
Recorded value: value=959.7 unit=gal
